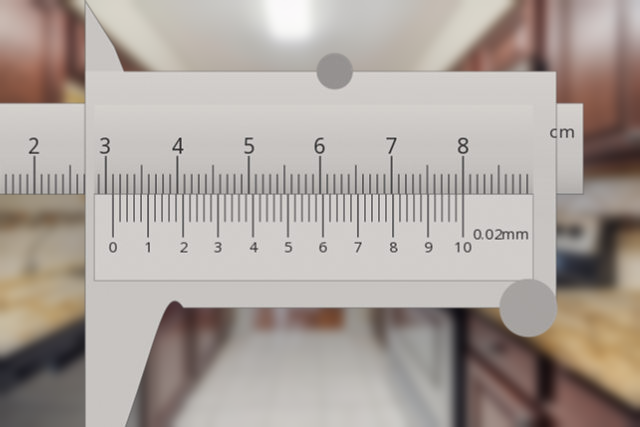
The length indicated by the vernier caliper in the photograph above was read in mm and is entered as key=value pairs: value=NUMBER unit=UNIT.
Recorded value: value=31.0 unit=mm
